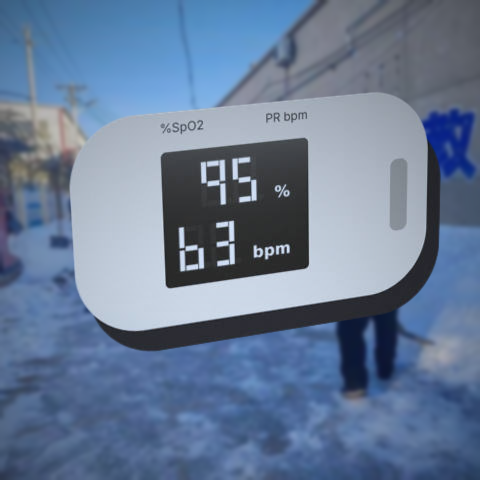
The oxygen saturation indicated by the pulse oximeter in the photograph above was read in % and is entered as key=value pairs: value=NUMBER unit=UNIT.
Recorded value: value=95 unit=%
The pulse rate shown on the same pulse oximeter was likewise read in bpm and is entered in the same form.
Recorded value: value=63 unit=bpm
